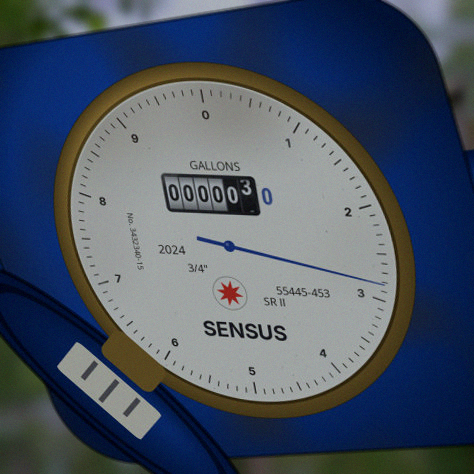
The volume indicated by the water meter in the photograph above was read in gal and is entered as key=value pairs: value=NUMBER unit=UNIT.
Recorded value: value=32.8 unit=gal
